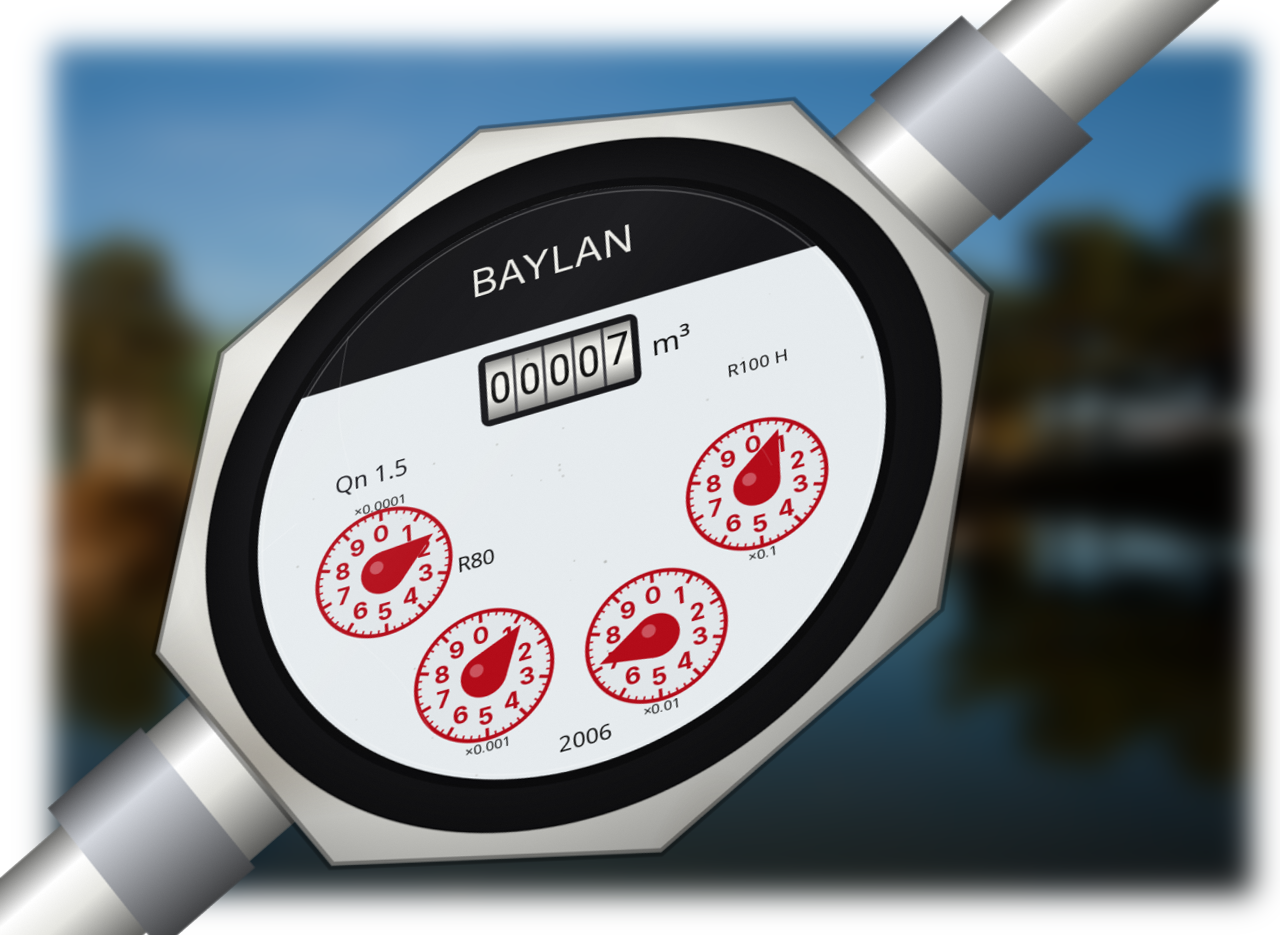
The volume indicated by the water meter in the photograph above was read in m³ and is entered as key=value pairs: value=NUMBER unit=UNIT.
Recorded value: value=7.0711 unit=m³
